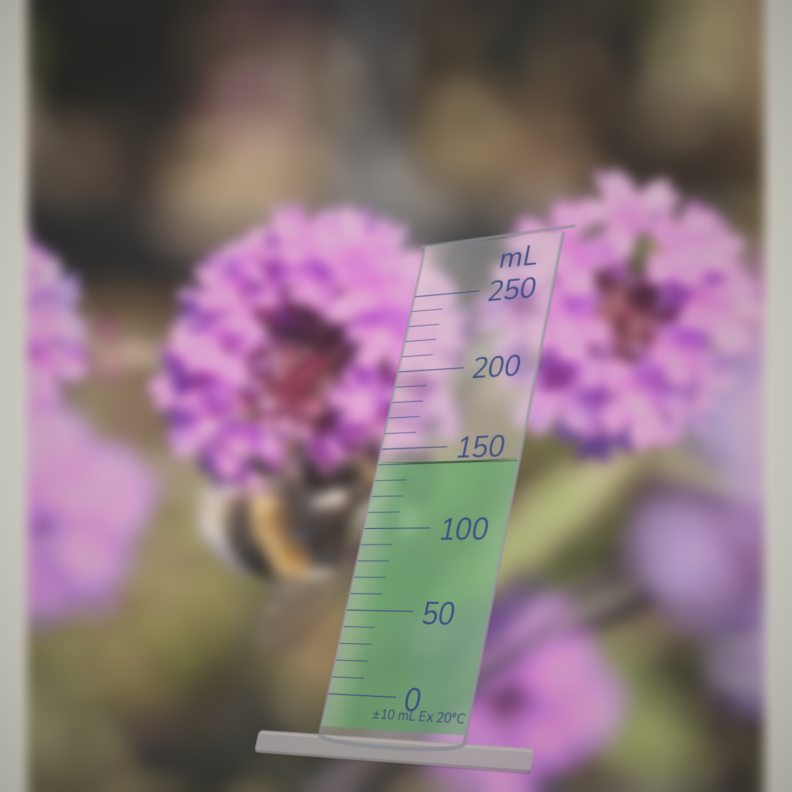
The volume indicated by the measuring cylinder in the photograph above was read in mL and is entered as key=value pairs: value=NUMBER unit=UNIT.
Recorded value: value=140 unit=mL
